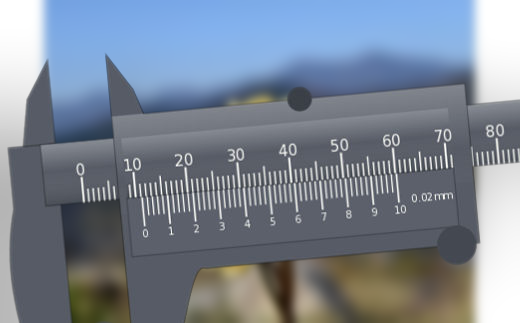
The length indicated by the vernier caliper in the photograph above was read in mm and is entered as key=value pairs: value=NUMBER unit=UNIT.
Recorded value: value=11.2 unit=mm
